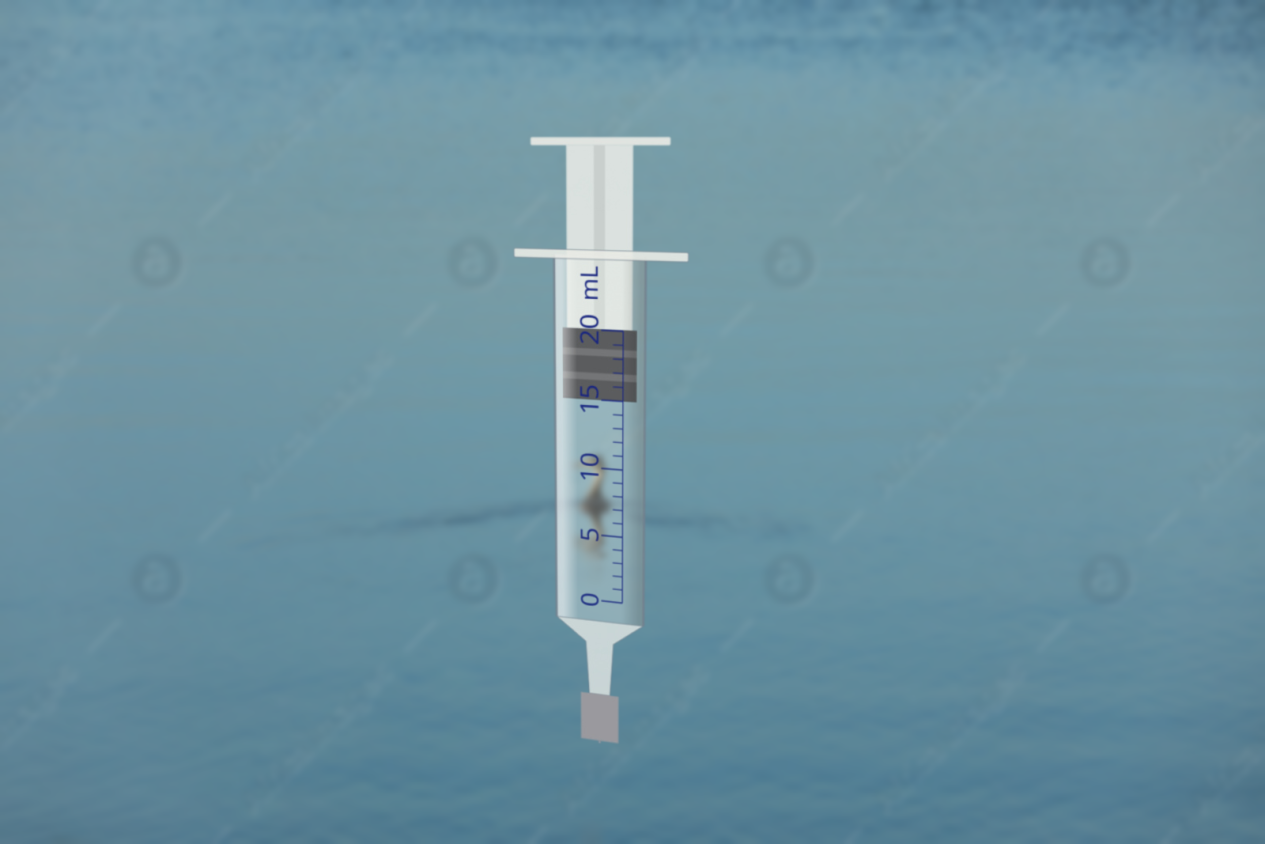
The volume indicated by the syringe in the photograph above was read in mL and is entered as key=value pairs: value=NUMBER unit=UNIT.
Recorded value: value=15 unit=mL
